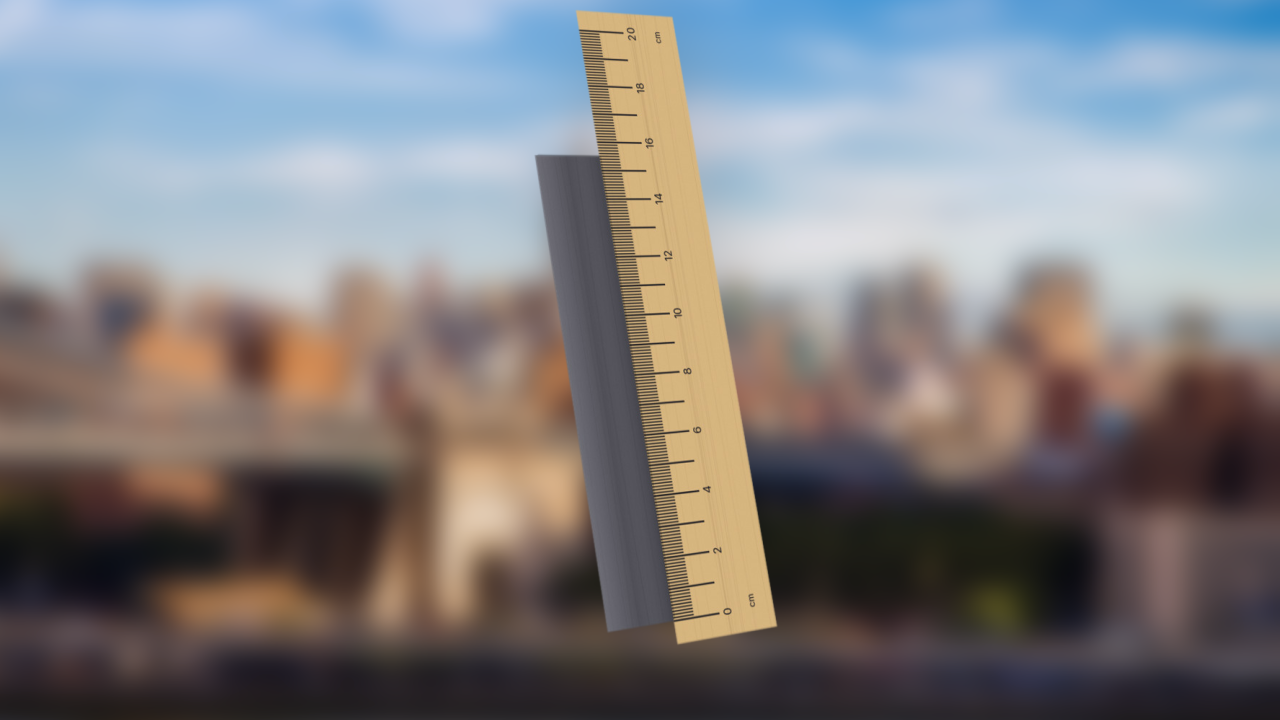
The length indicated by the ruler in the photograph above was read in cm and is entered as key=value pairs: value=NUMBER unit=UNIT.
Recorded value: value=15.5 unit=cm
